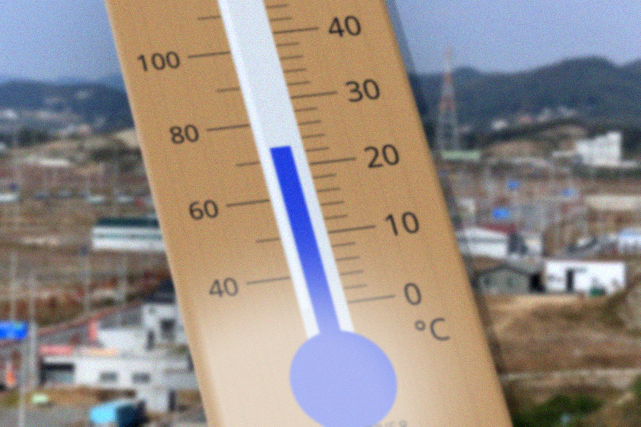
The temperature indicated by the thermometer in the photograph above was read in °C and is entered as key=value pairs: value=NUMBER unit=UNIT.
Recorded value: value=23 unit=°C
